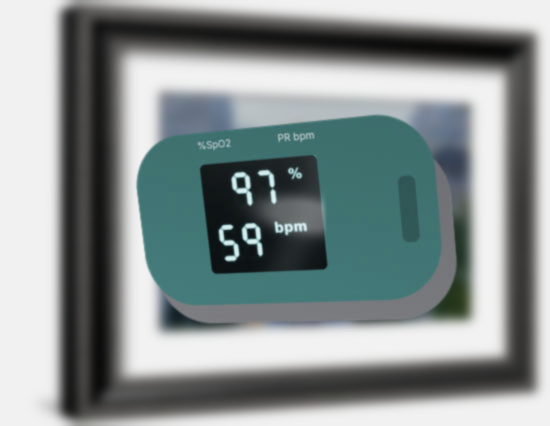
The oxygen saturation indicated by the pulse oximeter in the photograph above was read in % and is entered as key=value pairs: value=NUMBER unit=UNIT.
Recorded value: value=97 unit=%
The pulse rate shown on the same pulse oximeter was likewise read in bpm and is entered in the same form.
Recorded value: value=59 unit=bpm
